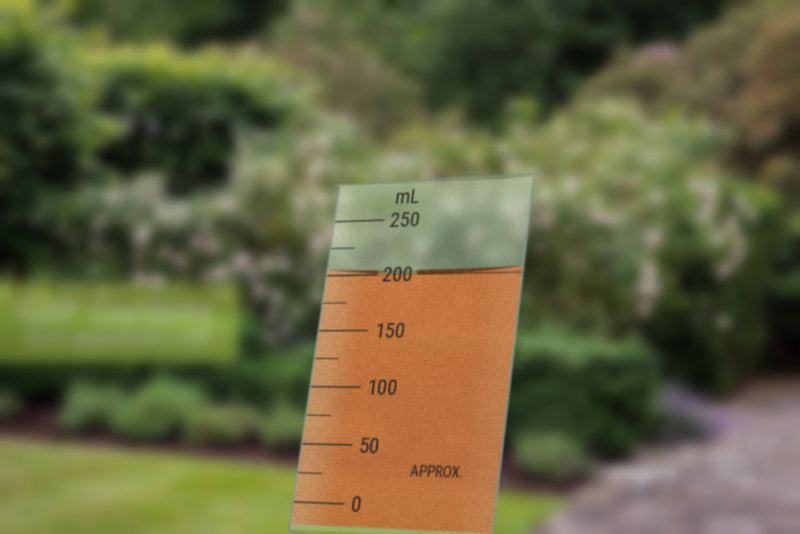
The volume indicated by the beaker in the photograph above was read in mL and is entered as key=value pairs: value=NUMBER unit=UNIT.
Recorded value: value=200 unit=mL
